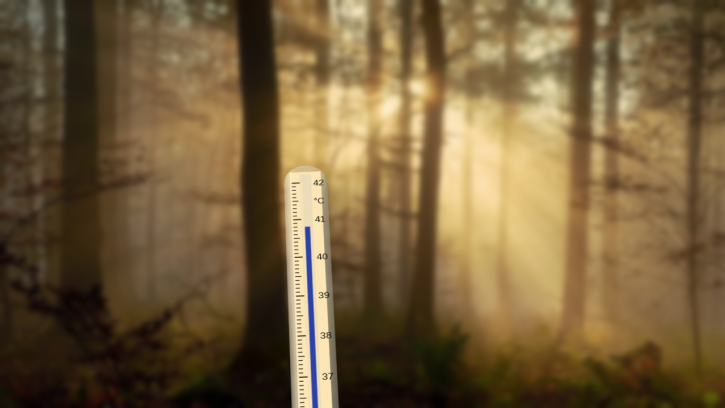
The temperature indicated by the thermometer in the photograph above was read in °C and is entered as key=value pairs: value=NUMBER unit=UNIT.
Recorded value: value=40.8 unit=°C
